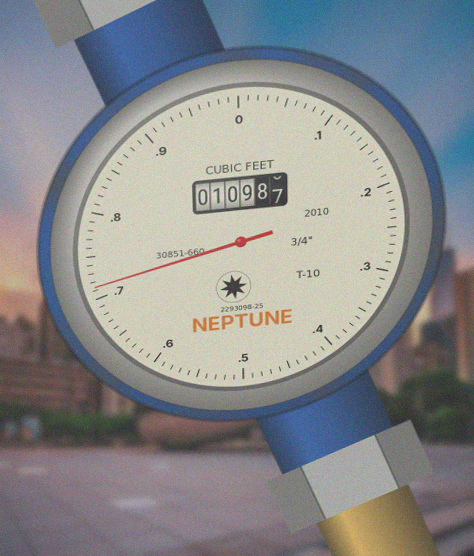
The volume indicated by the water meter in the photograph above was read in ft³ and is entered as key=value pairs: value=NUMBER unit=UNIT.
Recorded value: value=10986.71 unit=ft³
